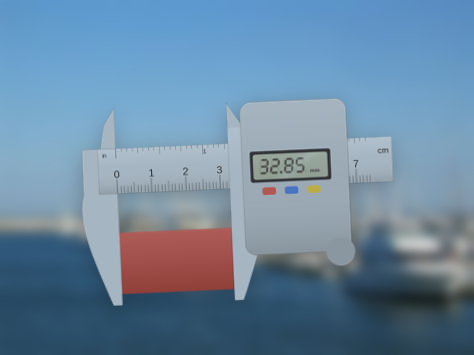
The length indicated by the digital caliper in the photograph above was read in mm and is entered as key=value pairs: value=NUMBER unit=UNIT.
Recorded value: value=32.85 unit=mm
